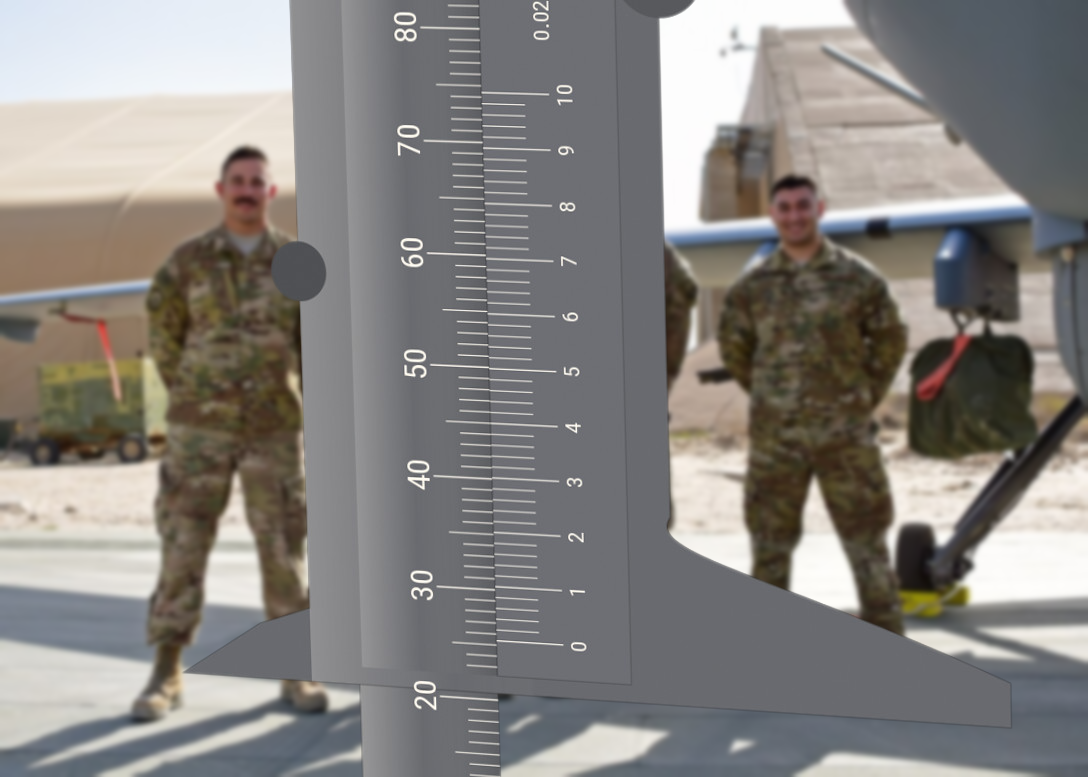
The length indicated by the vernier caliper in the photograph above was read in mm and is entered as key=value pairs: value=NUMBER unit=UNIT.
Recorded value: value=25.4 unit=mm
